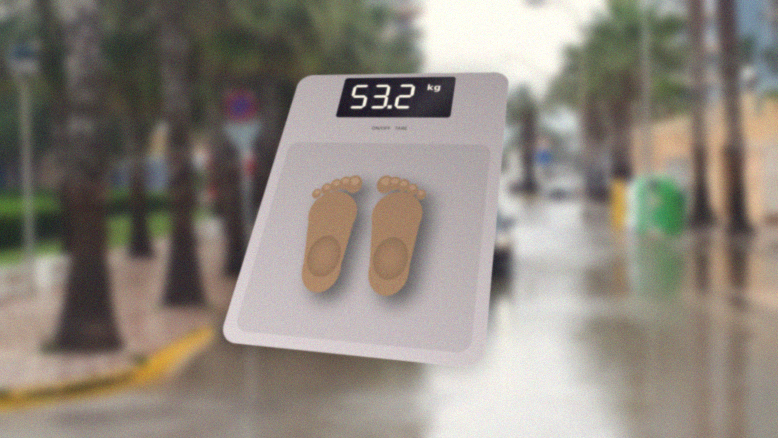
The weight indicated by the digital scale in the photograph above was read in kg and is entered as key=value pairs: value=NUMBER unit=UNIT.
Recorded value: value=53.2 unit=kg
